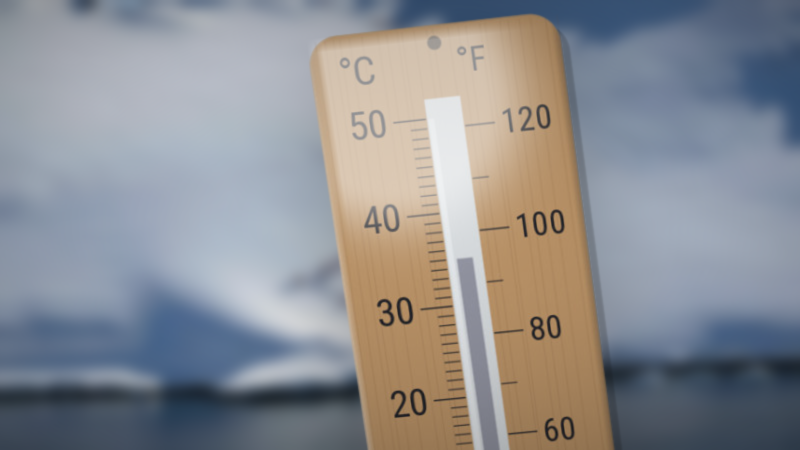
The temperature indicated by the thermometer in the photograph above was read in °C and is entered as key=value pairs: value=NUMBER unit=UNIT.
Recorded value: value=35 unit=°C
